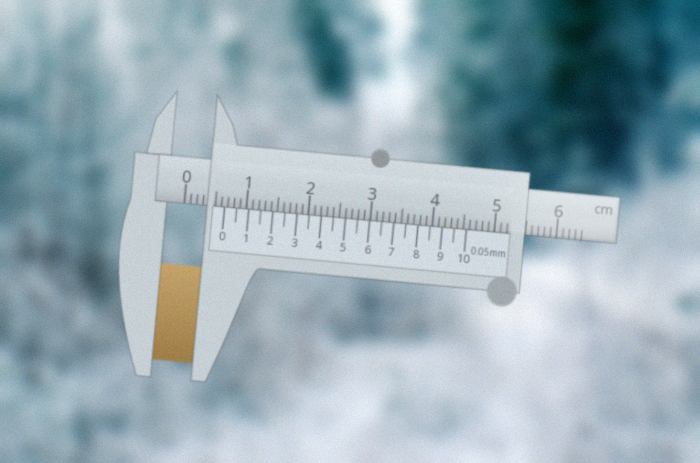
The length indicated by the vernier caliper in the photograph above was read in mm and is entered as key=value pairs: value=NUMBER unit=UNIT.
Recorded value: value=6.5 unit=mm
